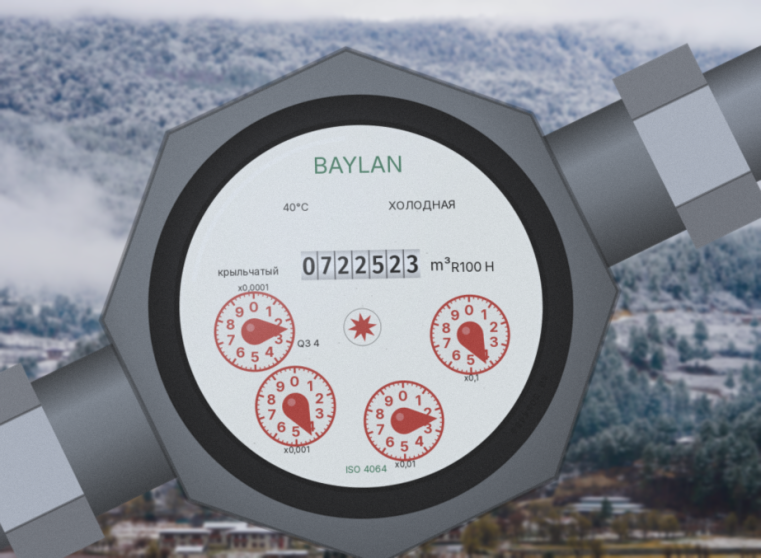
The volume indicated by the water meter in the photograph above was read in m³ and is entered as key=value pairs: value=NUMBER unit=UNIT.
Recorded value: value=722523.4242 unit=m³
